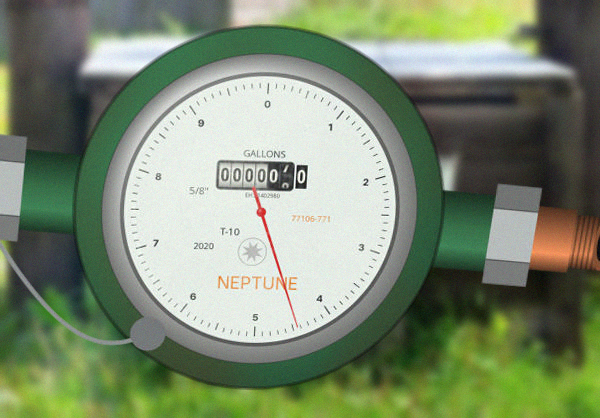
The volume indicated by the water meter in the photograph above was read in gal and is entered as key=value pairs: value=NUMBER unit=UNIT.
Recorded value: value=74.4 unit=gal
